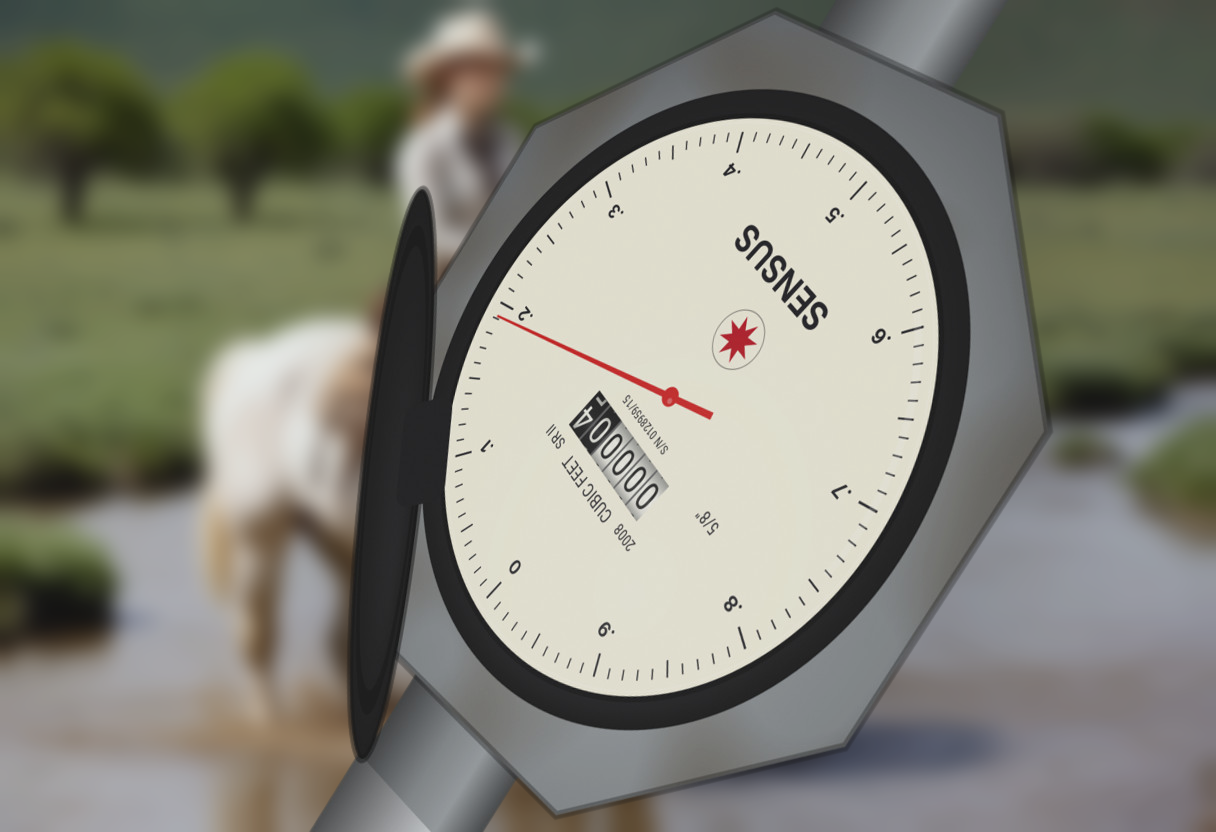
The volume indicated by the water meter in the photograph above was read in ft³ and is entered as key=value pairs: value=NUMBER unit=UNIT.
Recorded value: value=4.19 unit=ft³
